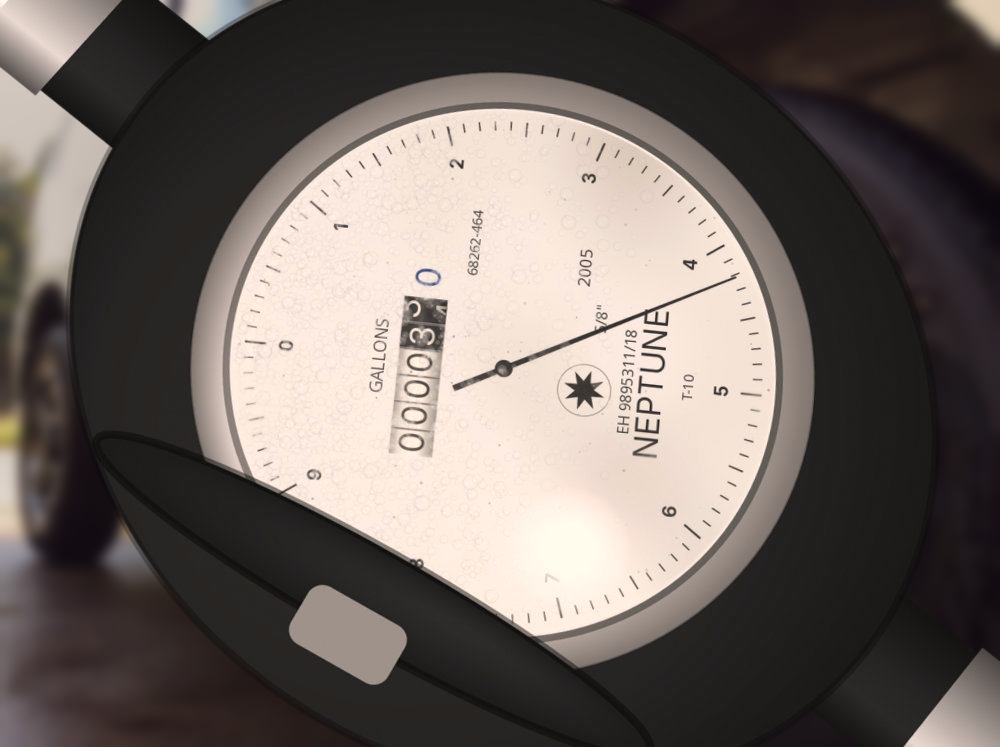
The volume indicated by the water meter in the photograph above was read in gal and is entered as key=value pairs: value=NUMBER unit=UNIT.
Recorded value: value=334.2 unit=gal
